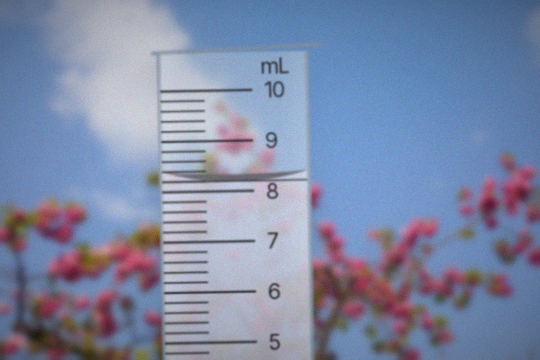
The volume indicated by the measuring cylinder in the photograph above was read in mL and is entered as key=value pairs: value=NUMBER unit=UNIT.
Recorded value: value=8.2 unit=mL
